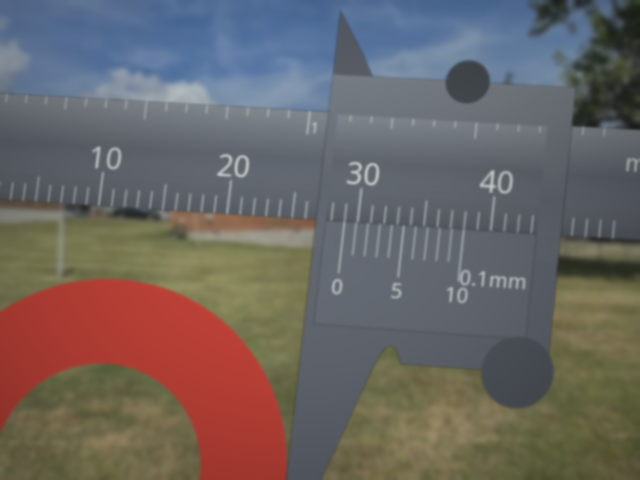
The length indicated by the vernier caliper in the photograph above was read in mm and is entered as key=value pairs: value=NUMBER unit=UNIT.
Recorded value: value=29.0 unit=mm
